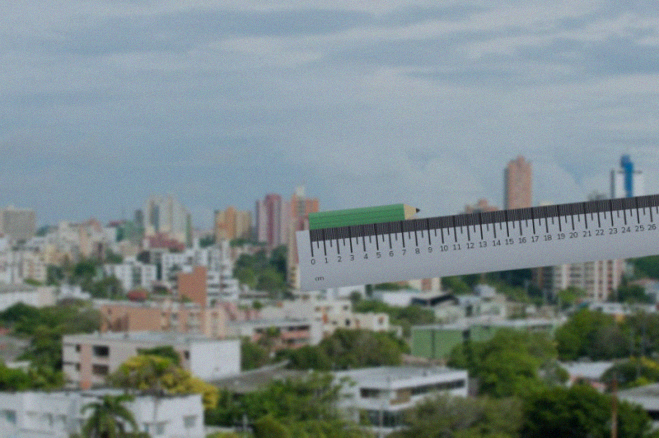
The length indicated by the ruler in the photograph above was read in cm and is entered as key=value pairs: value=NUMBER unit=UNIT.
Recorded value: value=8.5 unit=cm
